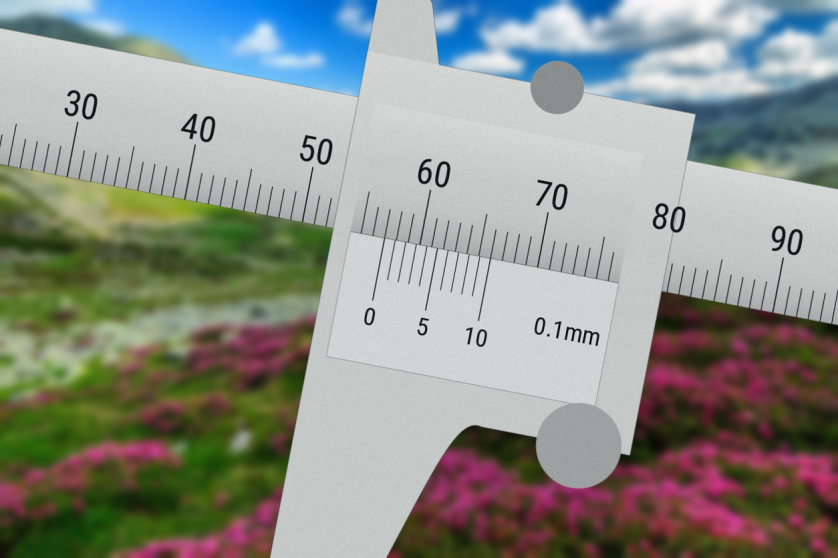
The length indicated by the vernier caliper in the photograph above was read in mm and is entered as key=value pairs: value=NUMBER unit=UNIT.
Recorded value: value=57.0 unit=mm
